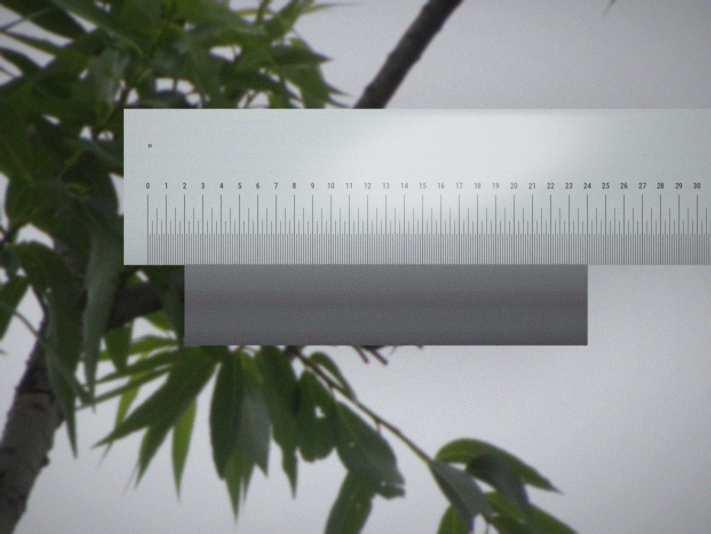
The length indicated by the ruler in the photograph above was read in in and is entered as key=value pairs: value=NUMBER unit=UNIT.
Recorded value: value=22 unit=in
